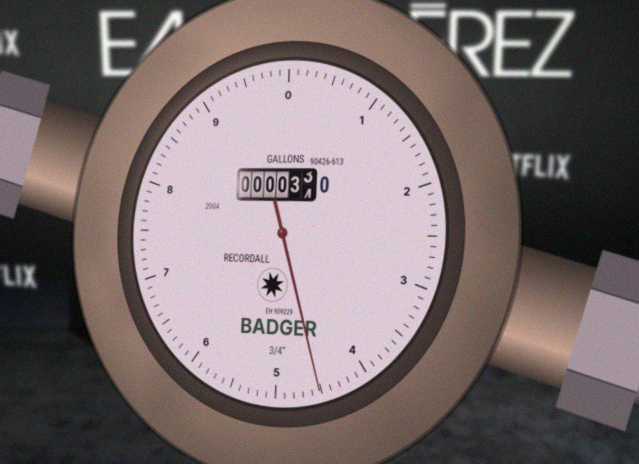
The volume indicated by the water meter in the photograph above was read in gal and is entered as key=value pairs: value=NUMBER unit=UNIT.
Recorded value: value=334.5 unit=gal
